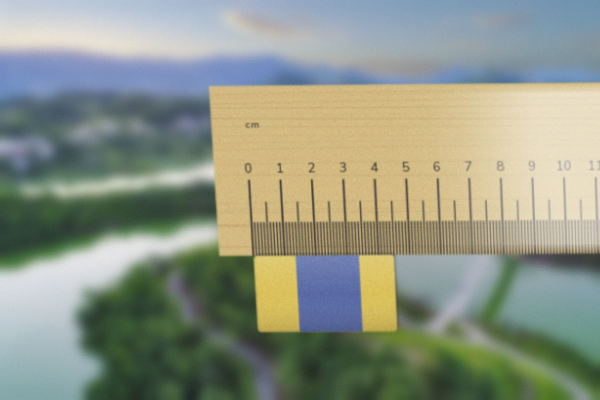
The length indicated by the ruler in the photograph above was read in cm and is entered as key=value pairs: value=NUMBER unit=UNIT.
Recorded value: value=4.5 unit=cm
